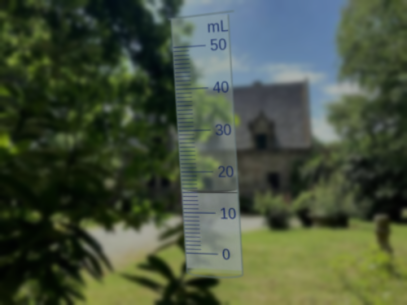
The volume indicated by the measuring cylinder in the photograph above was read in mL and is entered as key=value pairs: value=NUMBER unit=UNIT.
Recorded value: value=15 unit=mL
